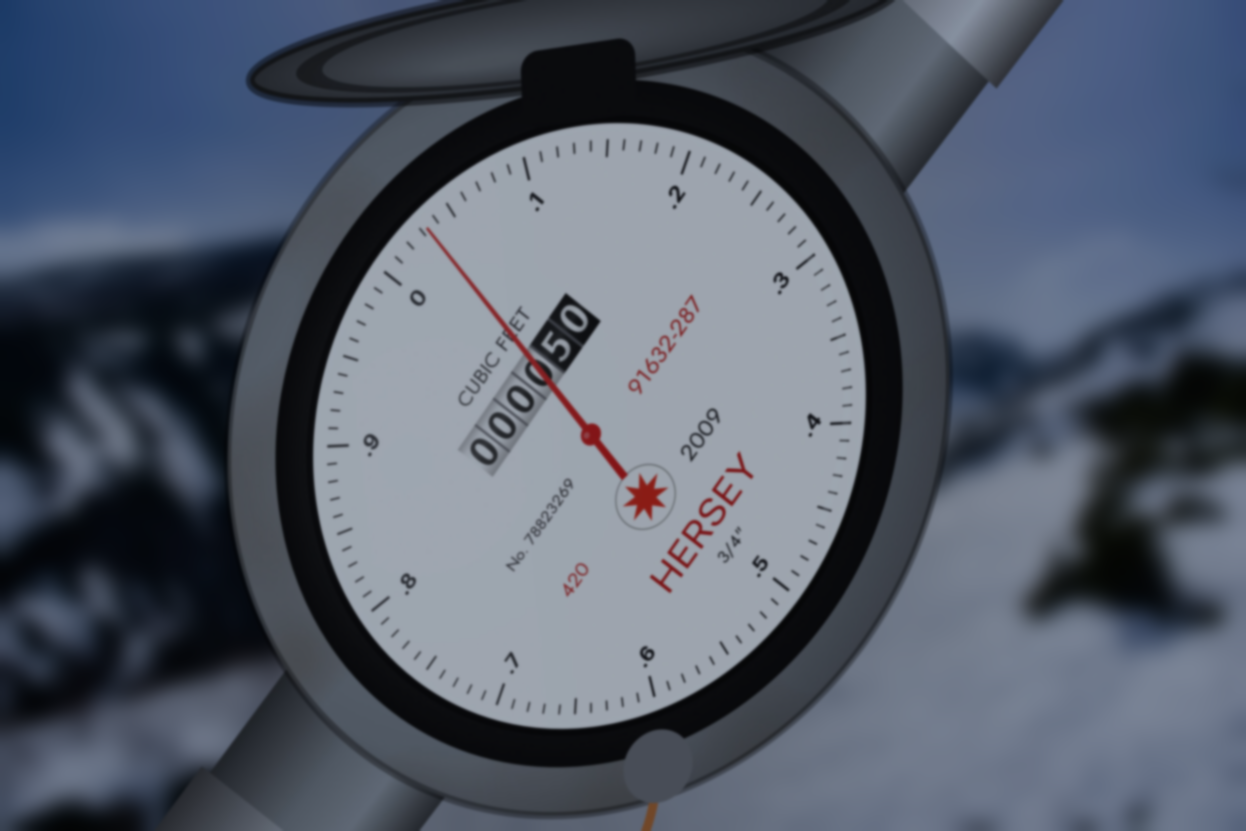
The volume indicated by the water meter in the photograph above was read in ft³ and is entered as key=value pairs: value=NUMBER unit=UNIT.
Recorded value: value=50.03 unit=ft³
